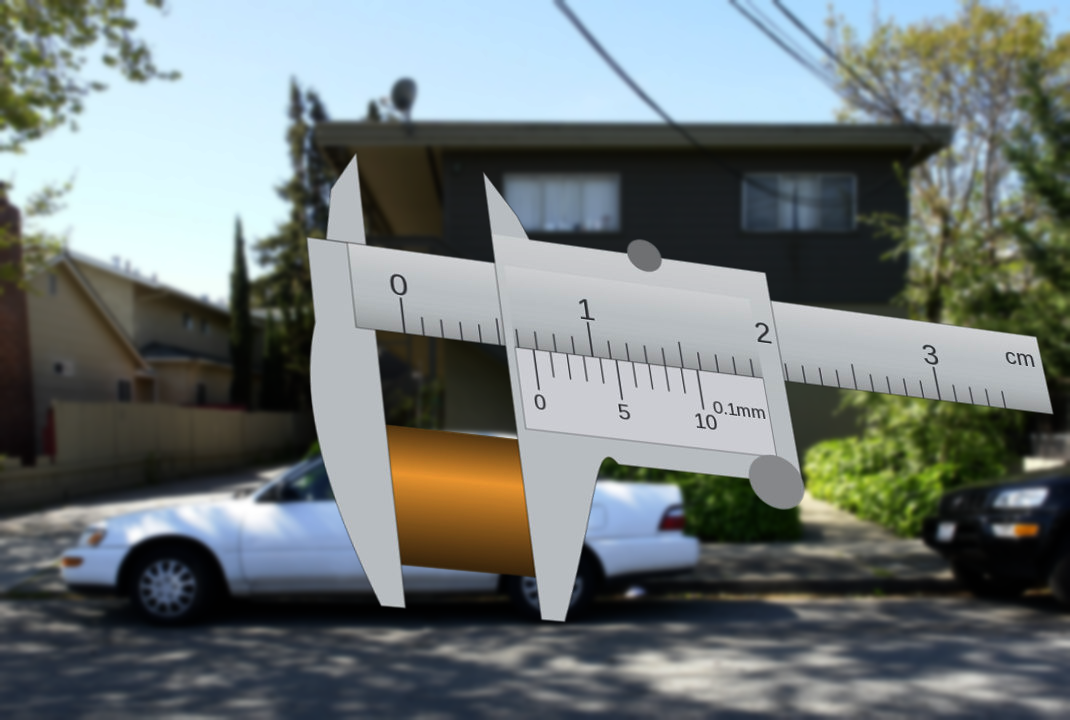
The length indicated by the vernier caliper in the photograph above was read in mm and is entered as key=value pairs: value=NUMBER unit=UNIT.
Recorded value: value=6.8 unit=mm
